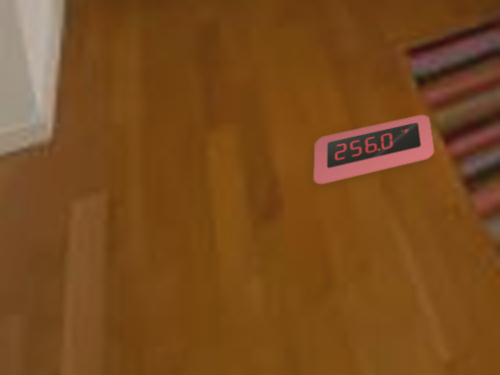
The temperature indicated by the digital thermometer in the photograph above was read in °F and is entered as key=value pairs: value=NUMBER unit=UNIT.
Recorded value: value=256.0 unit=°F
